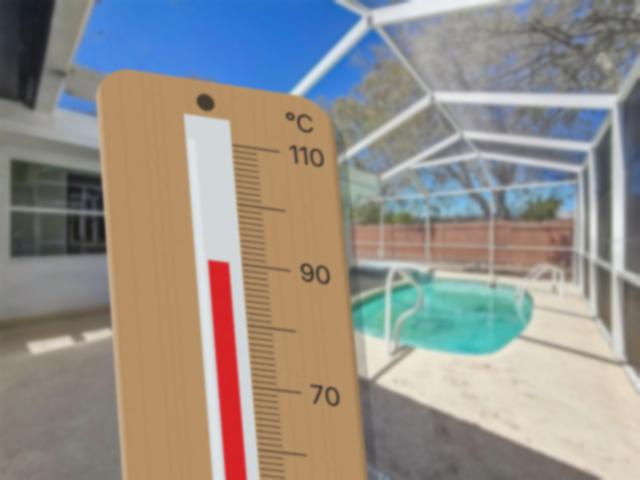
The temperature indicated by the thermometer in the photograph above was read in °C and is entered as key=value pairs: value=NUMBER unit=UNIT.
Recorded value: value=90 unit=°C
